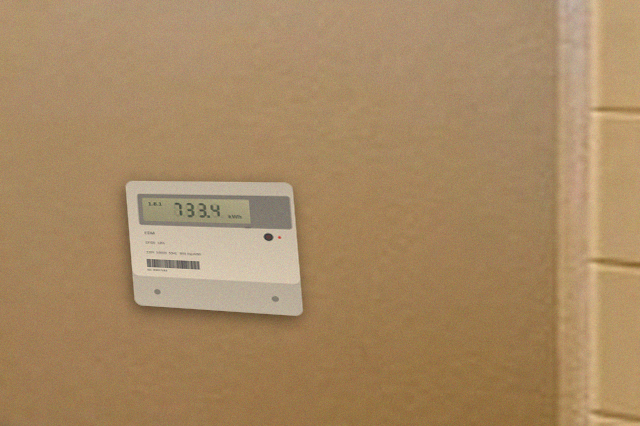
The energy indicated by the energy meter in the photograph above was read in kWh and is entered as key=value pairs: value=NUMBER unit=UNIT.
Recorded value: value=733.4 unit=kWh
